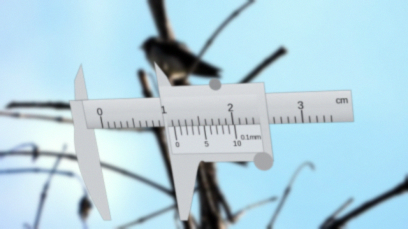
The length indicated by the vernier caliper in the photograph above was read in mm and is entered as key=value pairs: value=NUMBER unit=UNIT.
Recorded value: value=11.2 unit=mm
